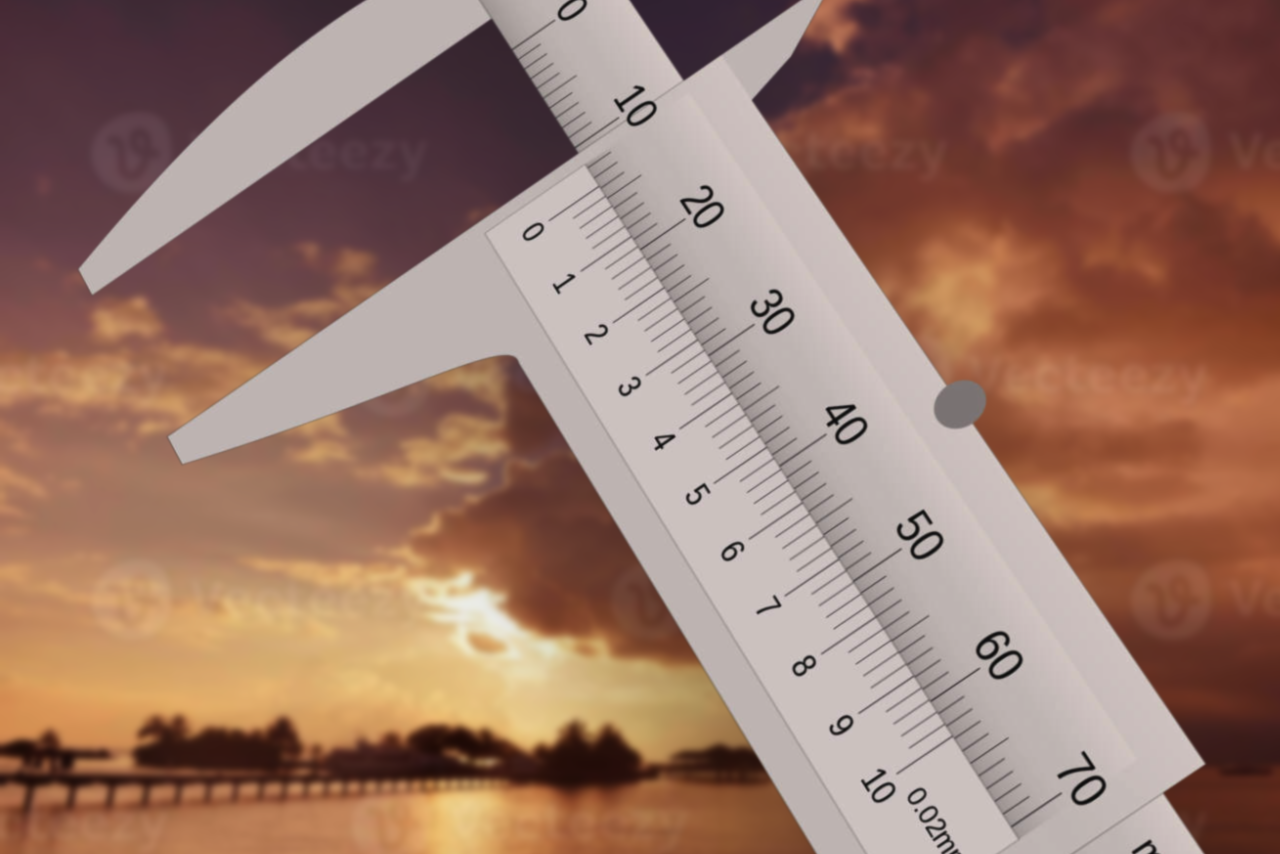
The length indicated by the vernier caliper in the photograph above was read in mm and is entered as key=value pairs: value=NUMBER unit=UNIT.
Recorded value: value=13.8 unit=mm
